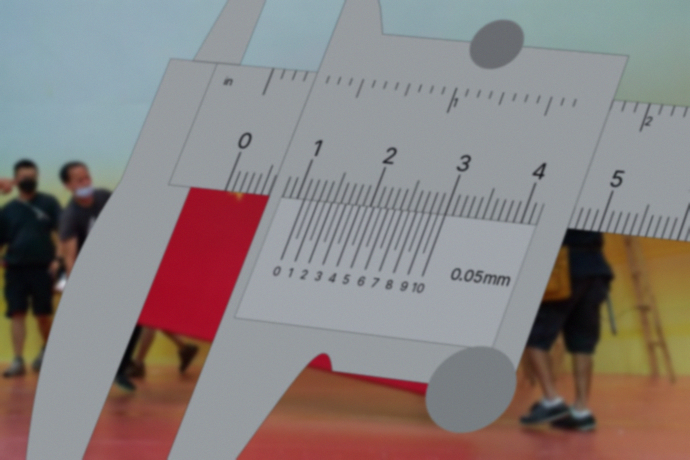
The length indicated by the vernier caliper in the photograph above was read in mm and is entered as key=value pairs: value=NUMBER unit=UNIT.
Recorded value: value=11.0 unit=mm
